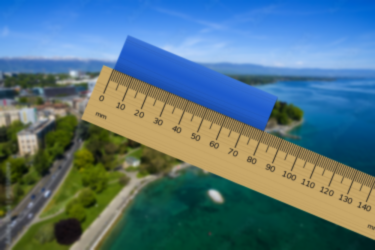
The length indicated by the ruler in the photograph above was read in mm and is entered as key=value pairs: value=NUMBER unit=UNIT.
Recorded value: value=80 unit=mm
